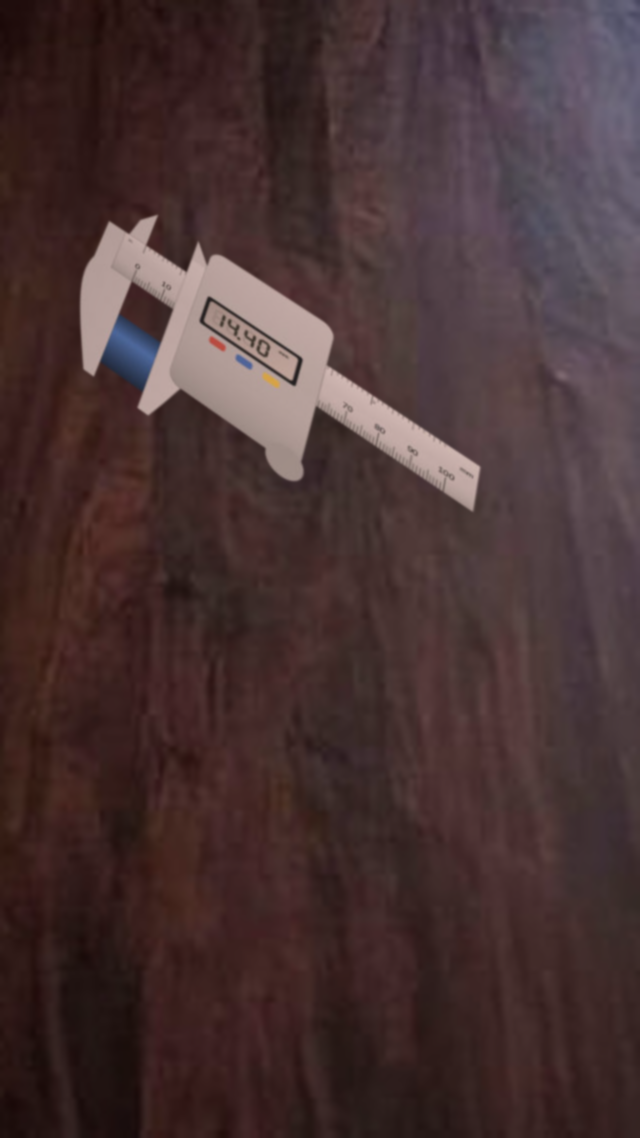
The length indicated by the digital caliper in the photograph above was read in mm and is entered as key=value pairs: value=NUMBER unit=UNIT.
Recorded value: value=14.40 unit=mm
